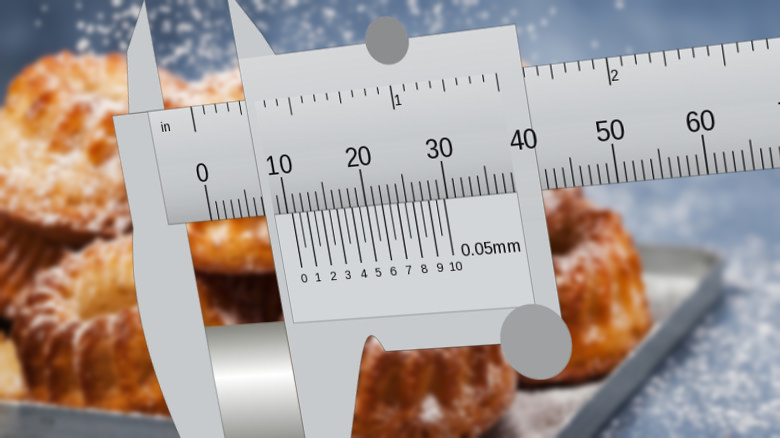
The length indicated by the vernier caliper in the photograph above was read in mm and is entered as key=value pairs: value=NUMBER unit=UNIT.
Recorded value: value=10.6 unit=mm
